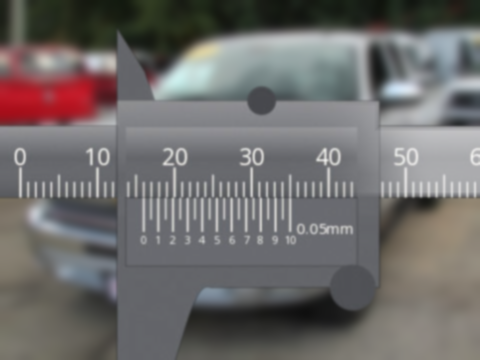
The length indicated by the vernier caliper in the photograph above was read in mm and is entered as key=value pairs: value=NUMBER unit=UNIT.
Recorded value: value=16.0 unit=mm
